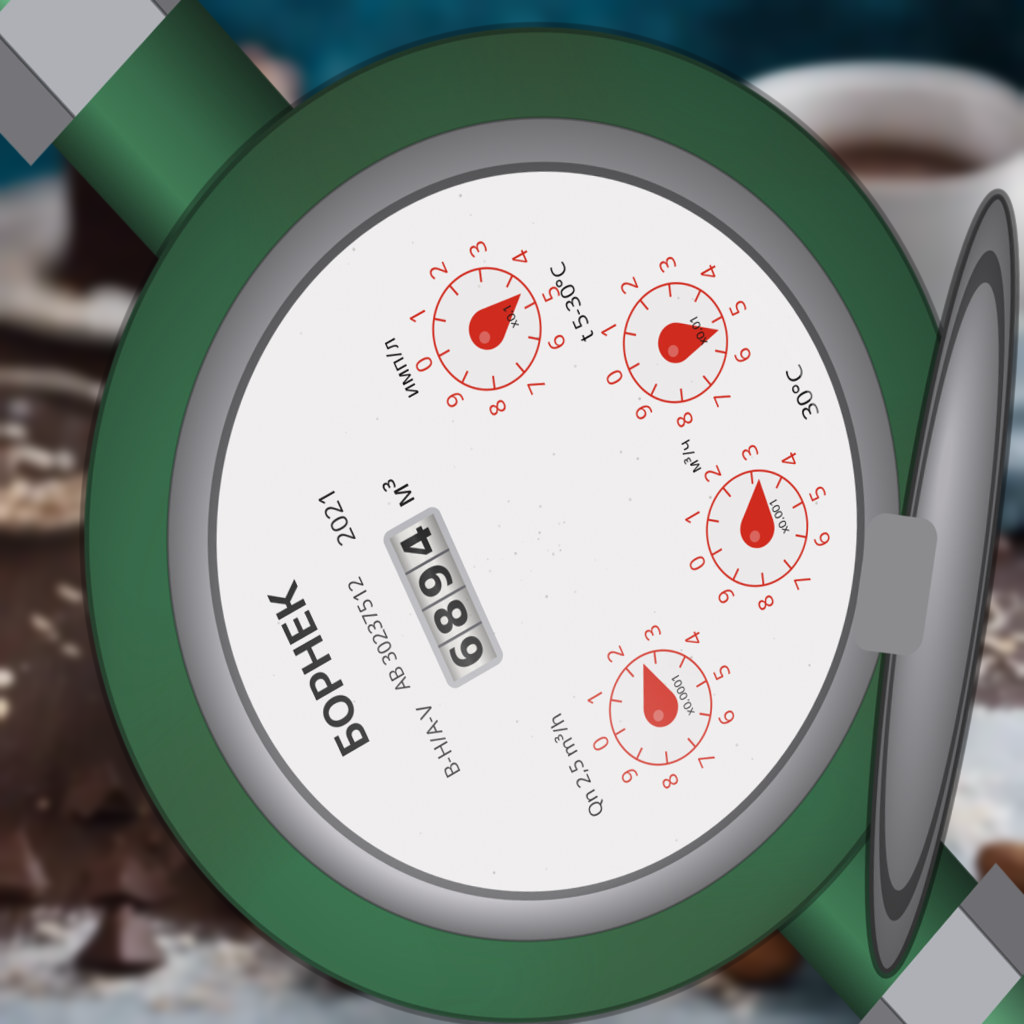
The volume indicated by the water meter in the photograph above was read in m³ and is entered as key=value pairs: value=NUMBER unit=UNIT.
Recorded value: value=6894.4532 unit=m³
